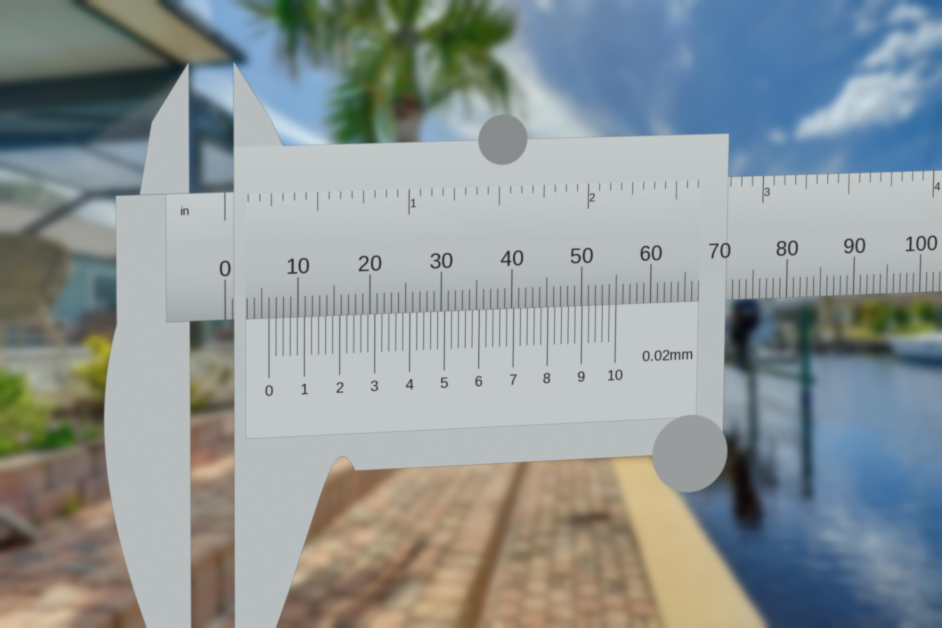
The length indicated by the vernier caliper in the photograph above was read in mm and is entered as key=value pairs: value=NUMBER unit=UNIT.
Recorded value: value=6.0 unit=mm
